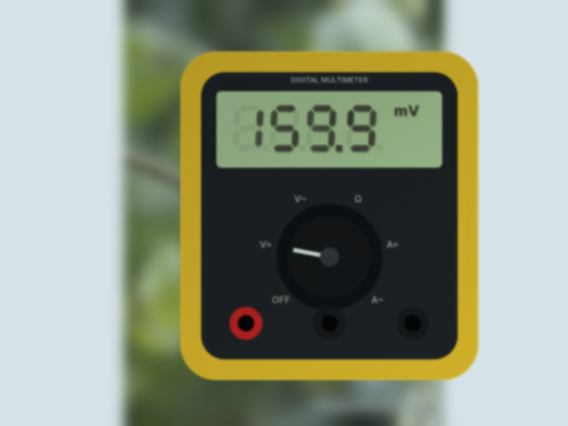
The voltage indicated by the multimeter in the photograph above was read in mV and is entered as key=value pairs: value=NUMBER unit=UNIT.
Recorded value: value=159.9 unit=mV
